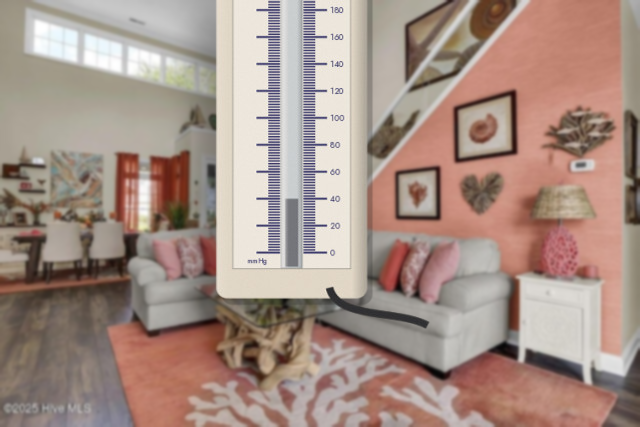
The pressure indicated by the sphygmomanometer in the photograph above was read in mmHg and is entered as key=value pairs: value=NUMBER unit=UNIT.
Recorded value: value=40 unit=mmHg
